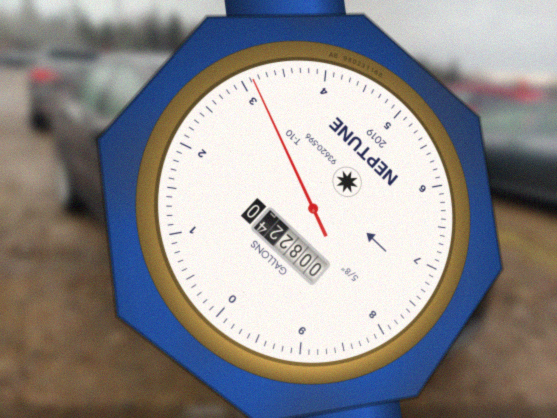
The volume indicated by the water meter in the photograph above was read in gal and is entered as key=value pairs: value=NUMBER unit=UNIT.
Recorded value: value=82243.1 unit=gal
